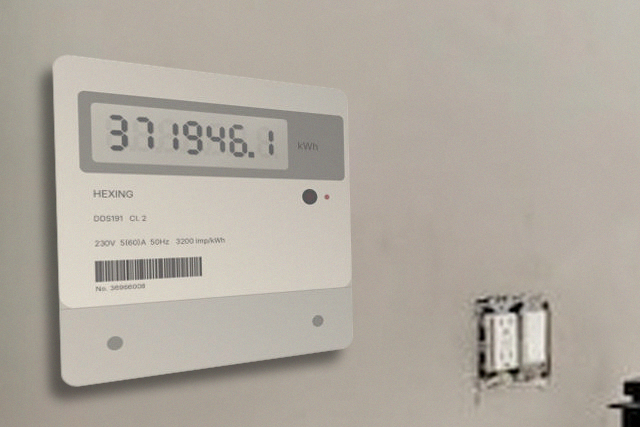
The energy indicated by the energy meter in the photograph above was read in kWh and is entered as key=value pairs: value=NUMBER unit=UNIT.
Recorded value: value=371946.1 unit=kWh
